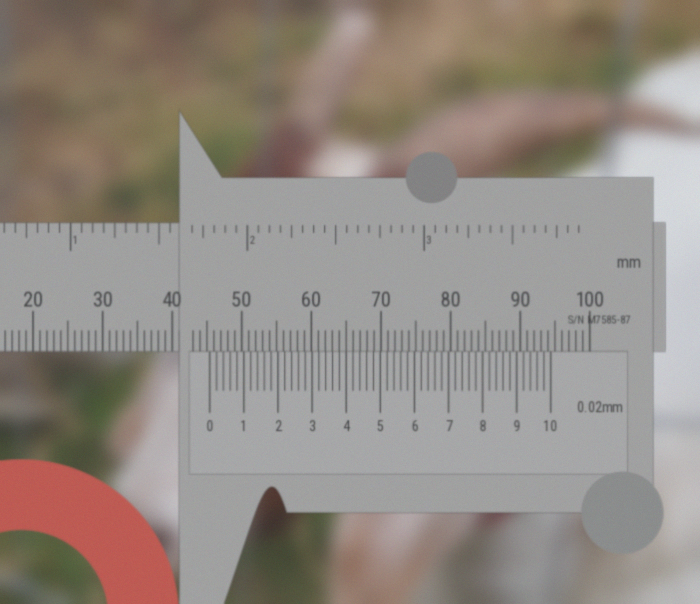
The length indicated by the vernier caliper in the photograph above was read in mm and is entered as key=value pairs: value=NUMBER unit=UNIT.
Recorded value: value=45.4 unit=mm
